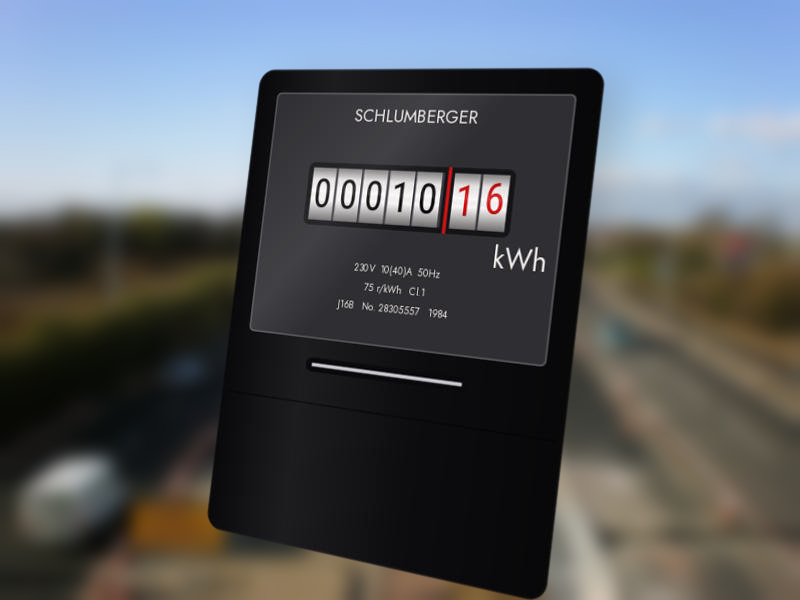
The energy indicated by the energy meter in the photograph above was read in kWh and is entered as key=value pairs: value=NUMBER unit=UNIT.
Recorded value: value=10.16 unit=kWh
